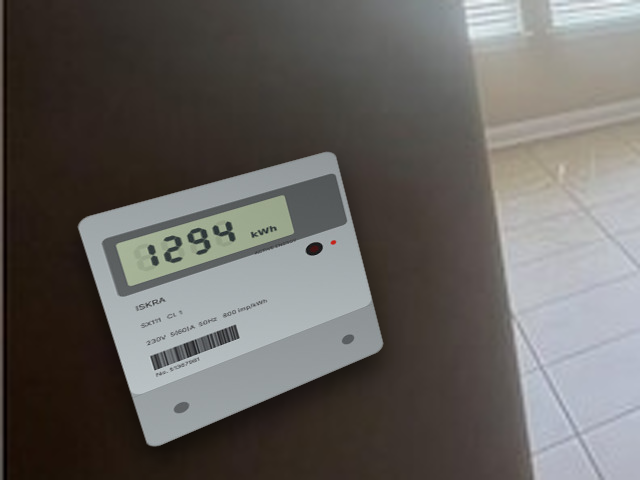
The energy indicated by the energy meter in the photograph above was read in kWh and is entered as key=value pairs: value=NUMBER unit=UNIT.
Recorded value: value=1294 unit=kWh
